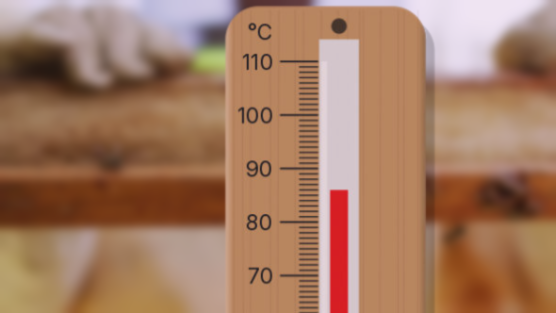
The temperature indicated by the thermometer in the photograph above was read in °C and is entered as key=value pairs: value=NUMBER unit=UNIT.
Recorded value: value=86 unit=°C
